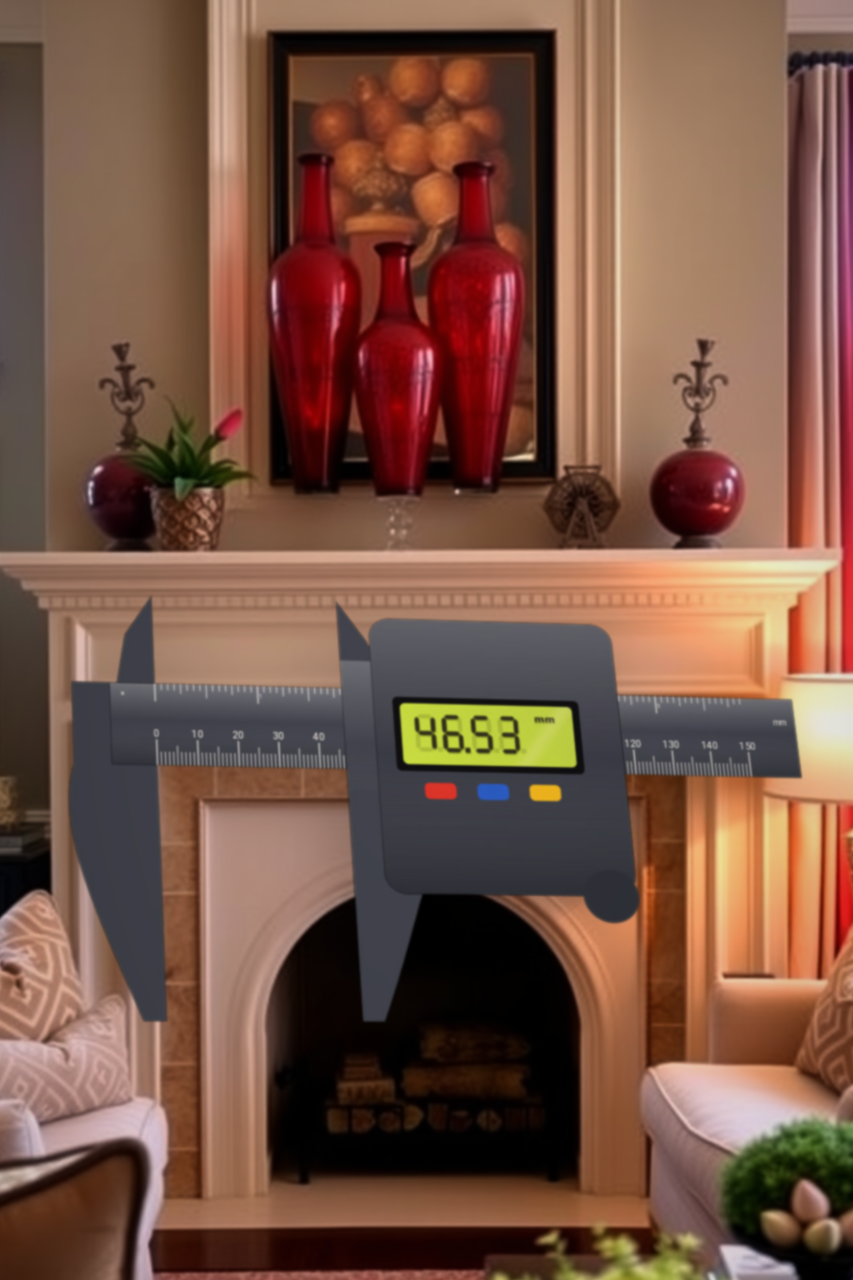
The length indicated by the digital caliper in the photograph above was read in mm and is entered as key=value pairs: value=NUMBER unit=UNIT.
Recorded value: value=46.53 unit=mm
